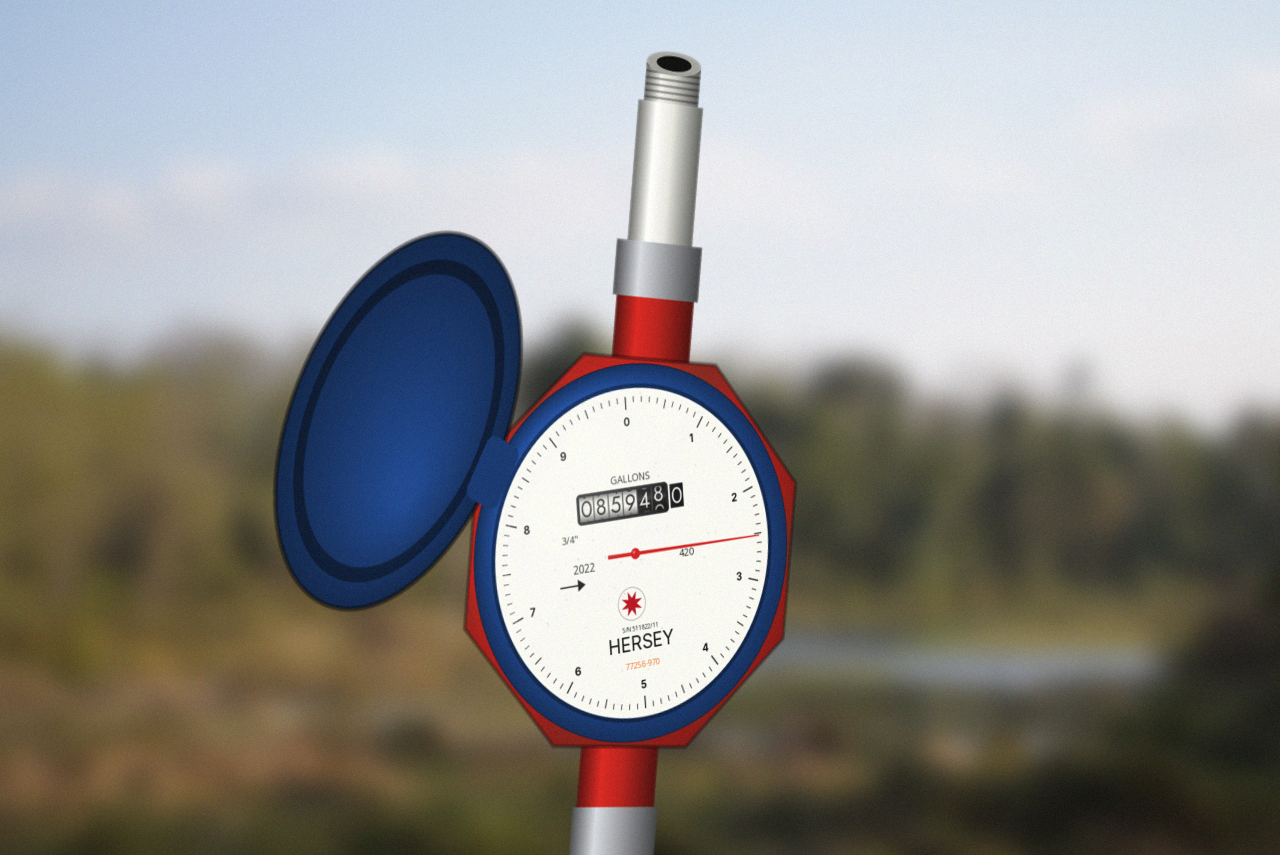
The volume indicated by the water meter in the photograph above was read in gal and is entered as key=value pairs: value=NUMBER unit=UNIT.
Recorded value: value=859482.5 unit=gal
